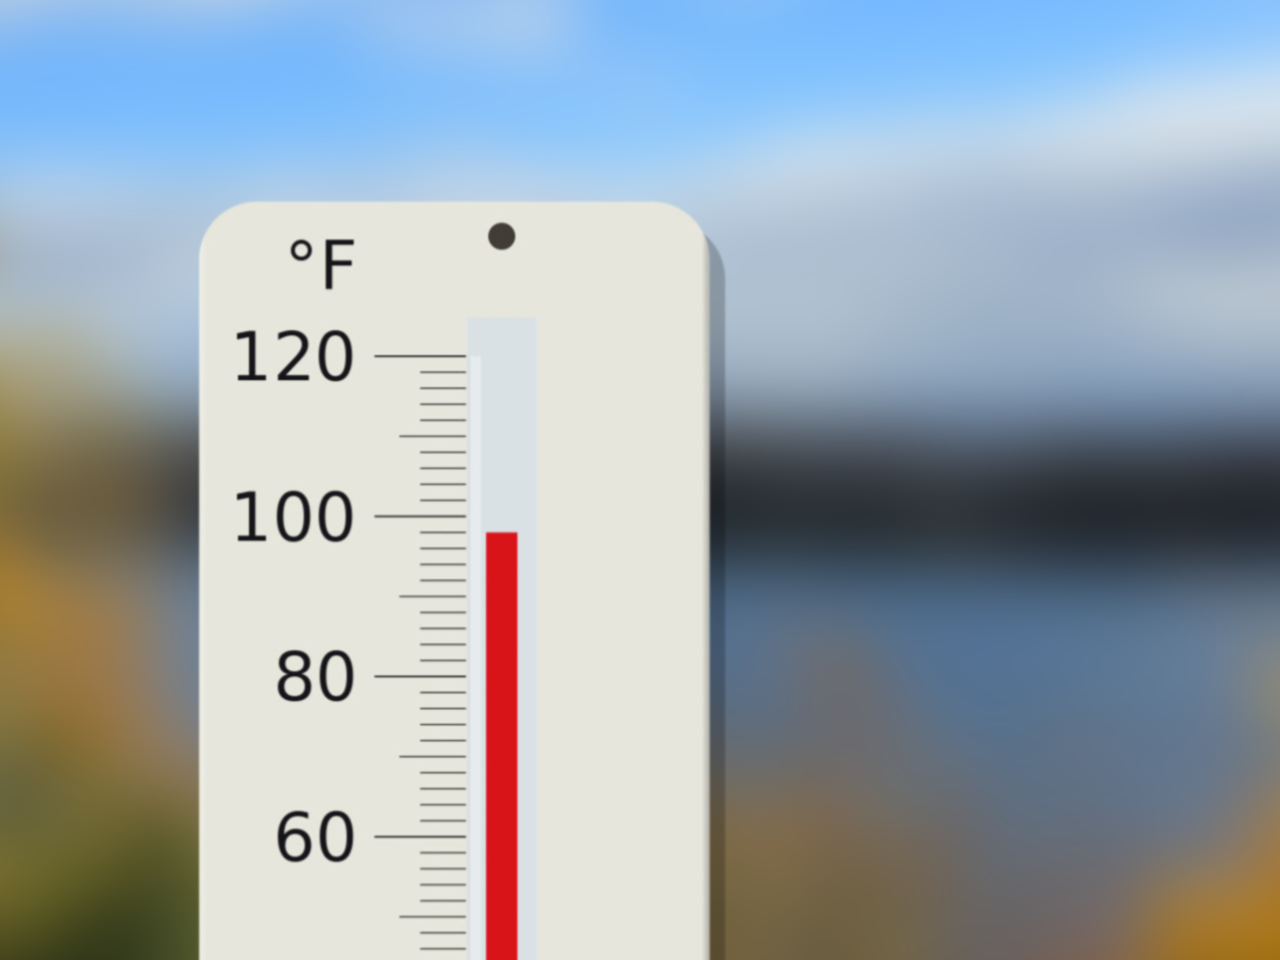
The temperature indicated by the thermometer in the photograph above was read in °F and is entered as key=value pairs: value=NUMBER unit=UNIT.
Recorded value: value=98 unit=°F
